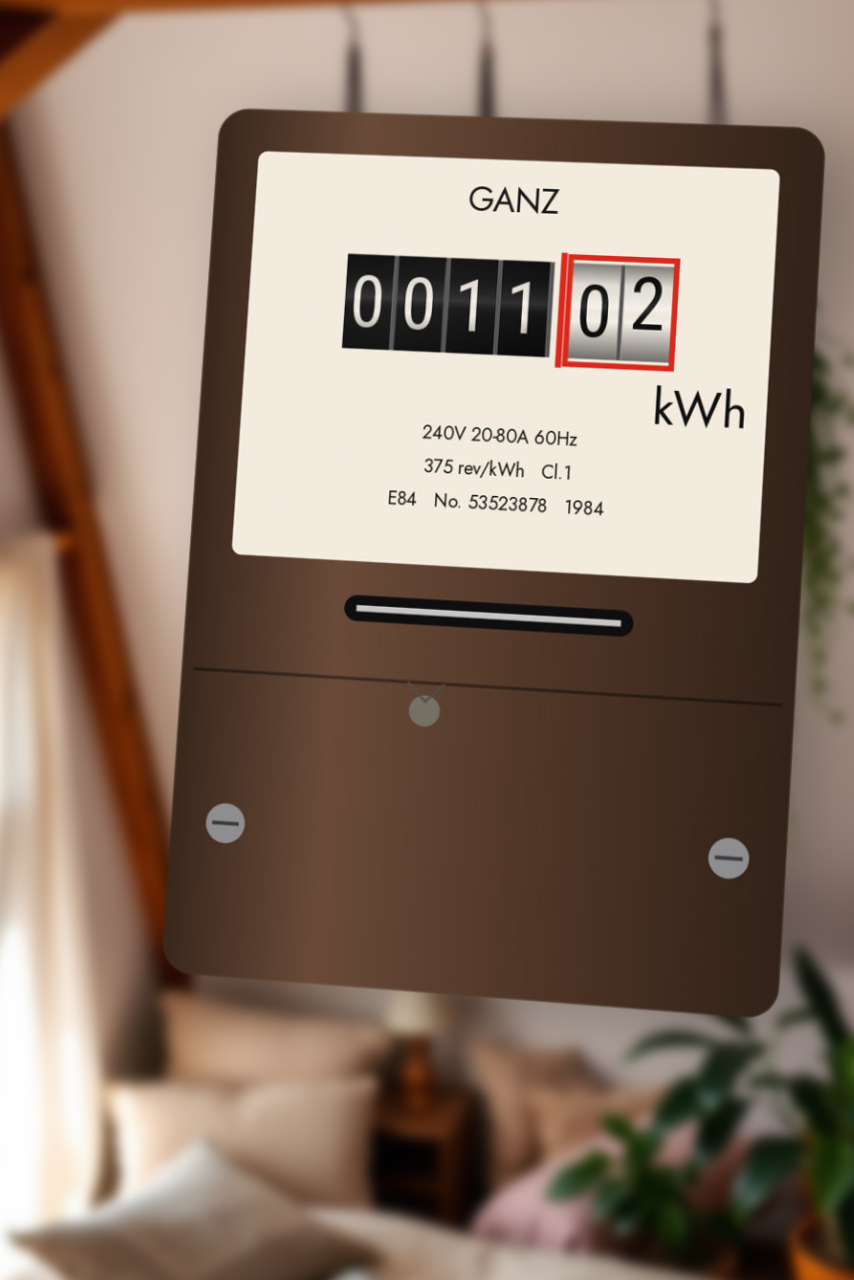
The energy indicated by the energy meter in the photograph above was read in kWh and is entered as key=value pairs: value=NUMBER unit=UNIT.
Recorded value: value=11.02 unit=kWh
